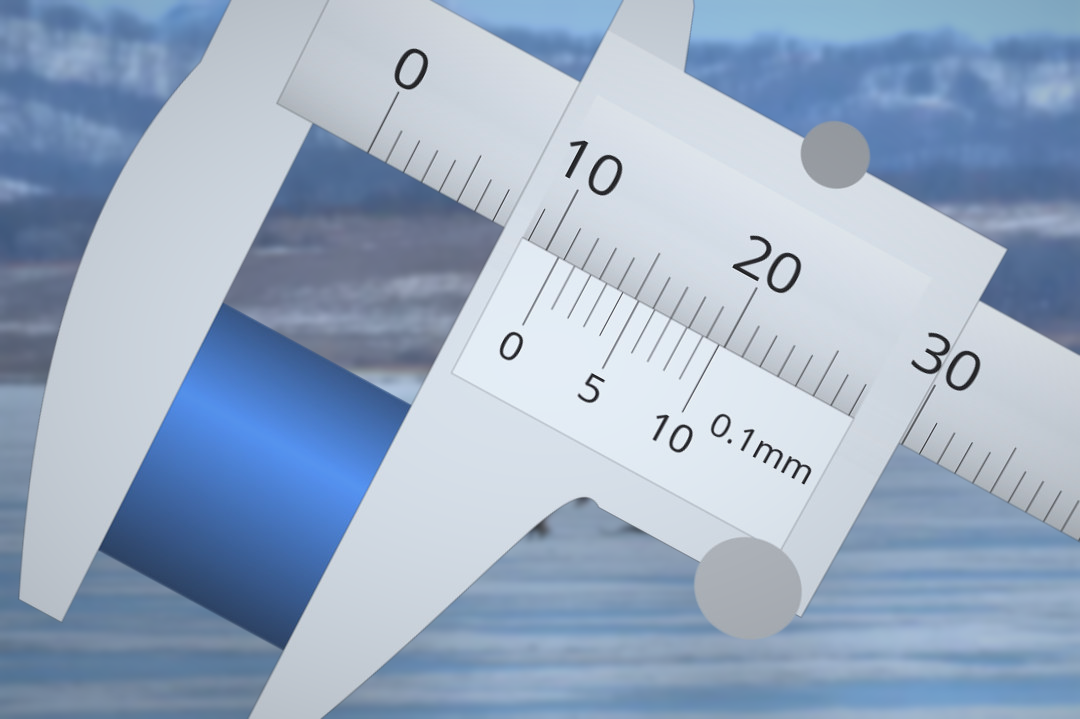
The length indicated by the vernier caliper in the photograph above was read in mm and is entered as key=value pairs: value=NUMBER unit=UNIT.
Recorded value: value=10.7 unit=mm
